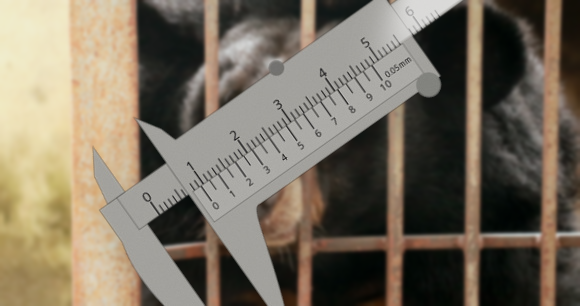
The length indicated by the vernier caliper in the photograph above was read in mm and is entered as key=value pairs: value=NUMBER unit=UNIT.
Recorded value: value=9.4 unit=mm
